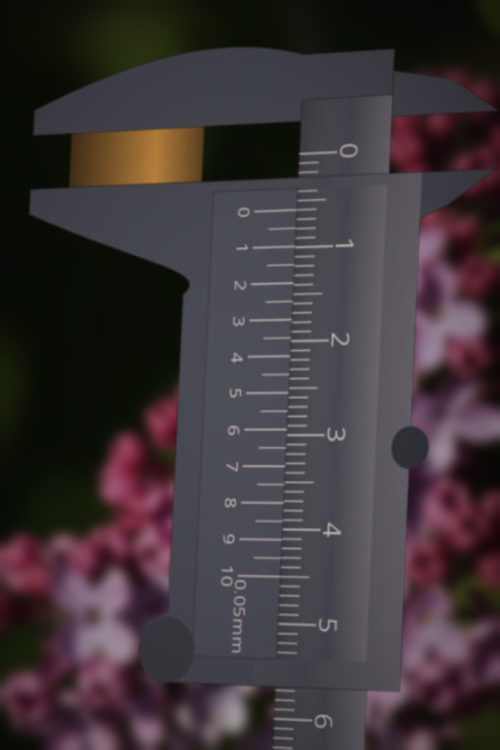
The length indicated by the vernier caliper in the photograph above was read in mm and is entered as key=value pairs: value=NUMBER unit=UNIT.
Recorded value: value=6.0 unit=mm
